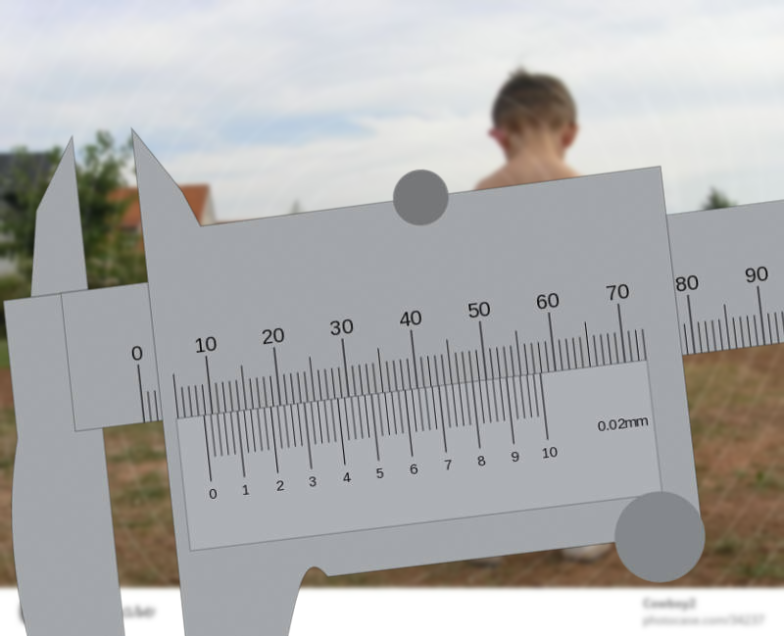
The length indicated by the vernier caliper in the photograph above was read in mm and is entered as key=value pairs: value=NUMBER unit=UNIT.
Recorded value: value=8.8 unit=mm
